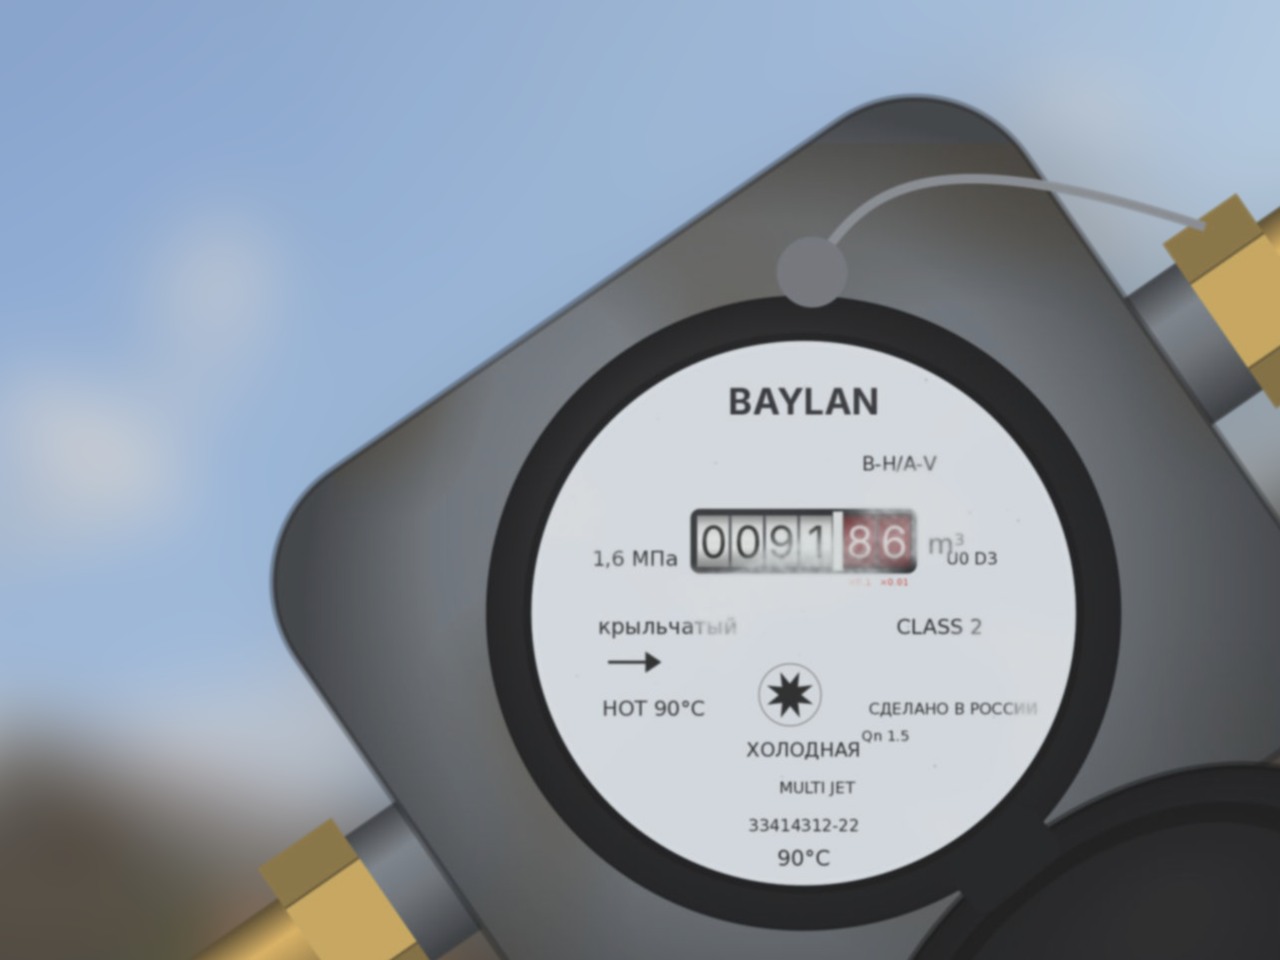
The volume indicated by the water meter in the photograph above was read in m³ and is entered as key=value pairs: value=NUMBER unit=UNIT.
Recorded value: value=91.86 unit=m³
